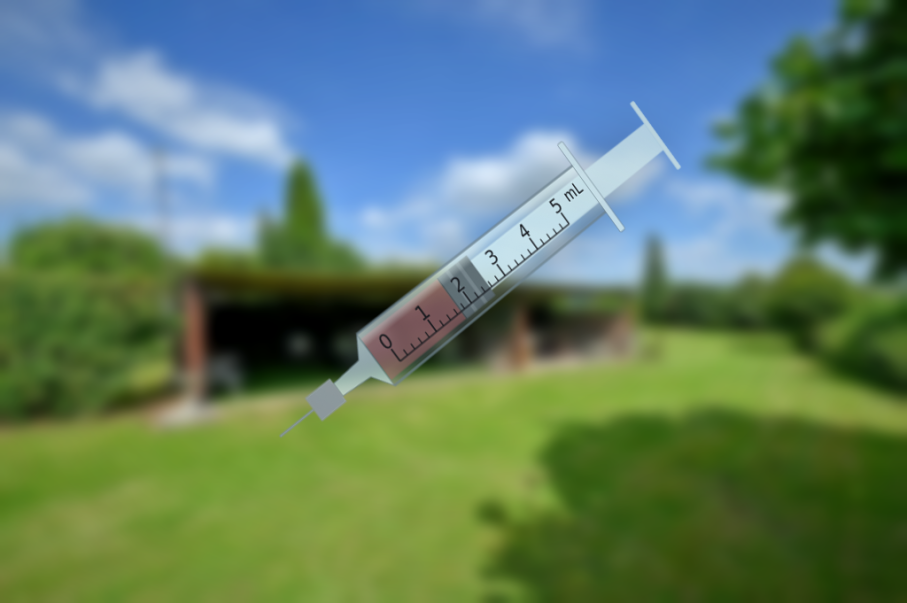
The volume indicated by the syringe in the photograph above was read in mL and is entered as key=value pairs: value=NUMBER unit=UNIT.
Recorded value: value=1.7 unit=mL
